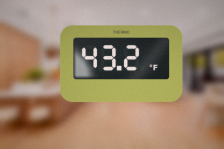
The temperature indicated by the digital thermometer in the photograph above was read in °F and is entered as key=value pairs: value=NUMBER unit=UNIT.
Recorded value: value=43.2 unit=°F
